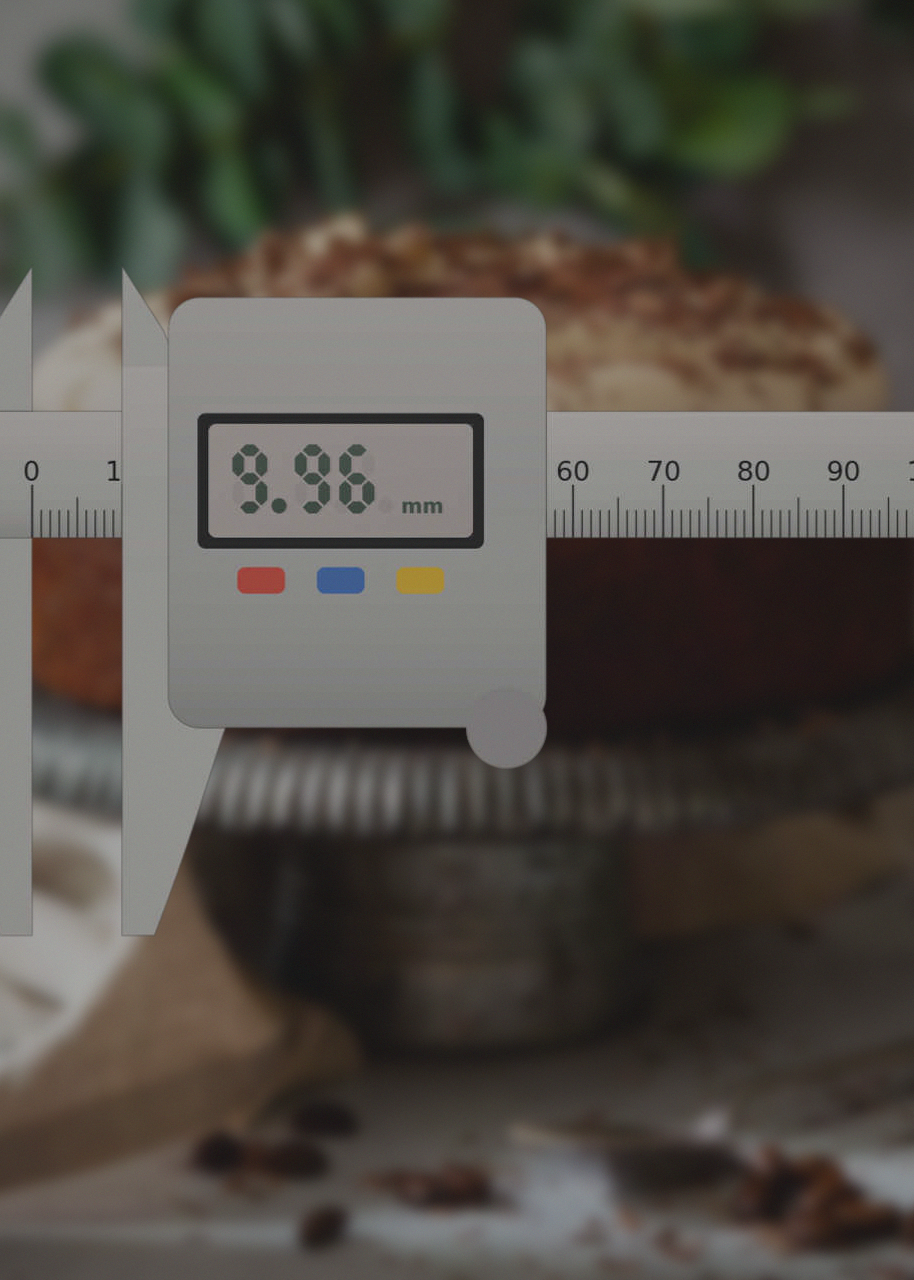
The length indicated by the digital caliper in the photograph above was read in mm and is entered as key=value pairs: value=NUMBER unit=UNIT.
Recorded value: value=9.96 unit=mm
